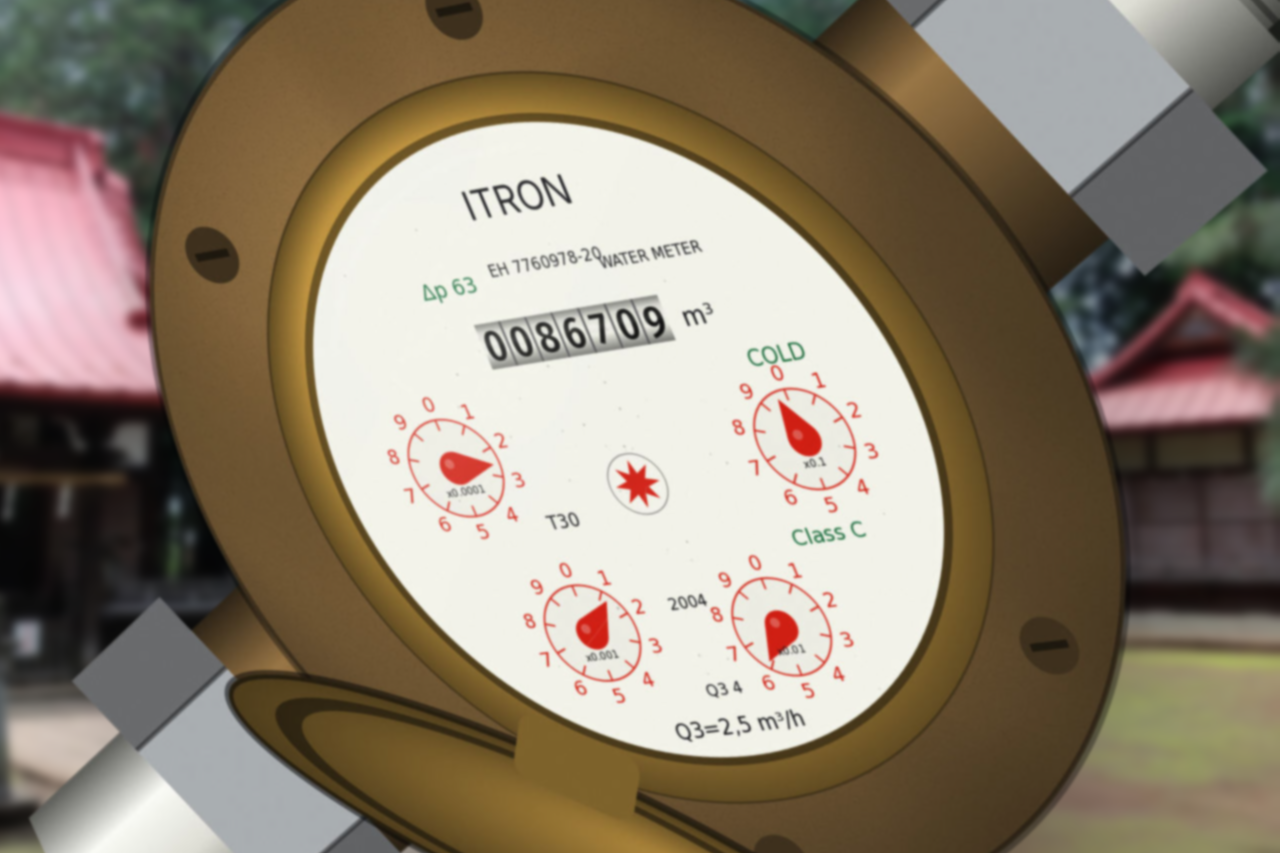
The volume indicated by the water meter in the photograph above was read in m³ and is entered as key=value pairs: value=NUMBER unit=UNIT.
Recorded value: value=86708.9612 unit=m³
